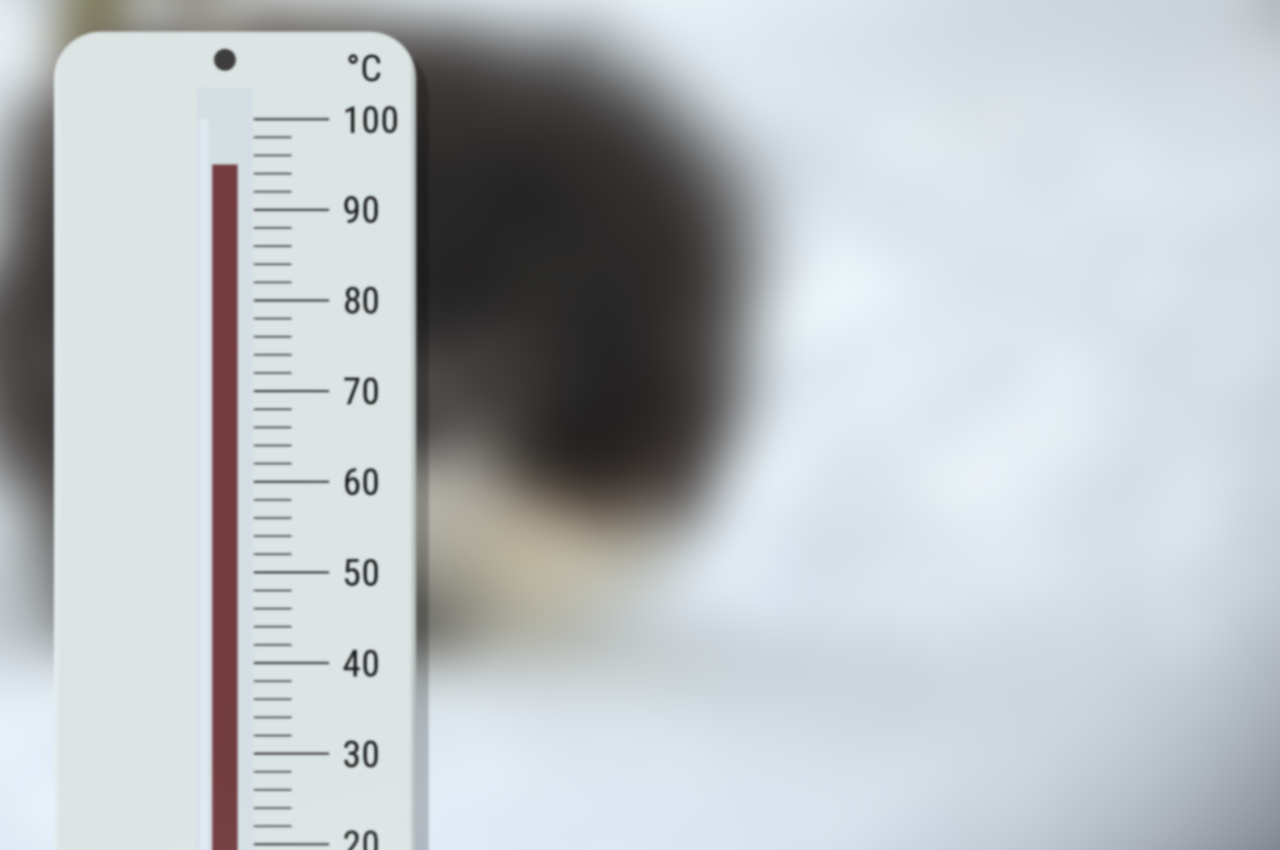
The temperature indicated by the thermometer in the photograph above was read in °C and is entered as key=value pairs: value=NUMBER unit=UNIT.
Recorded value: value=95 unit=°C
